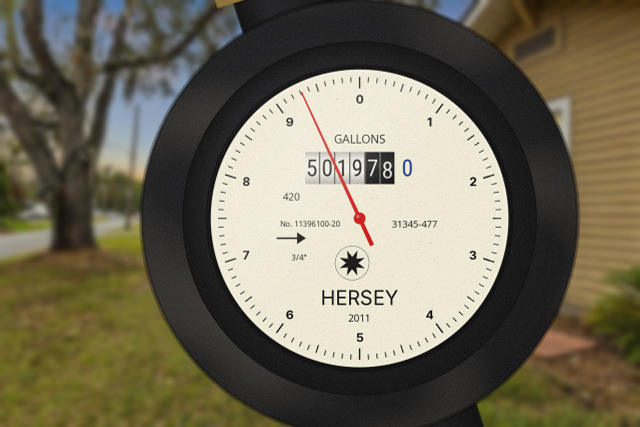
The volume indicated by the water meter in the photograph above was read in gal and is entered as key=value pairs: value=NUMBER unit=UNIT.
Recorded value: value=5019779.3 unit=gal
